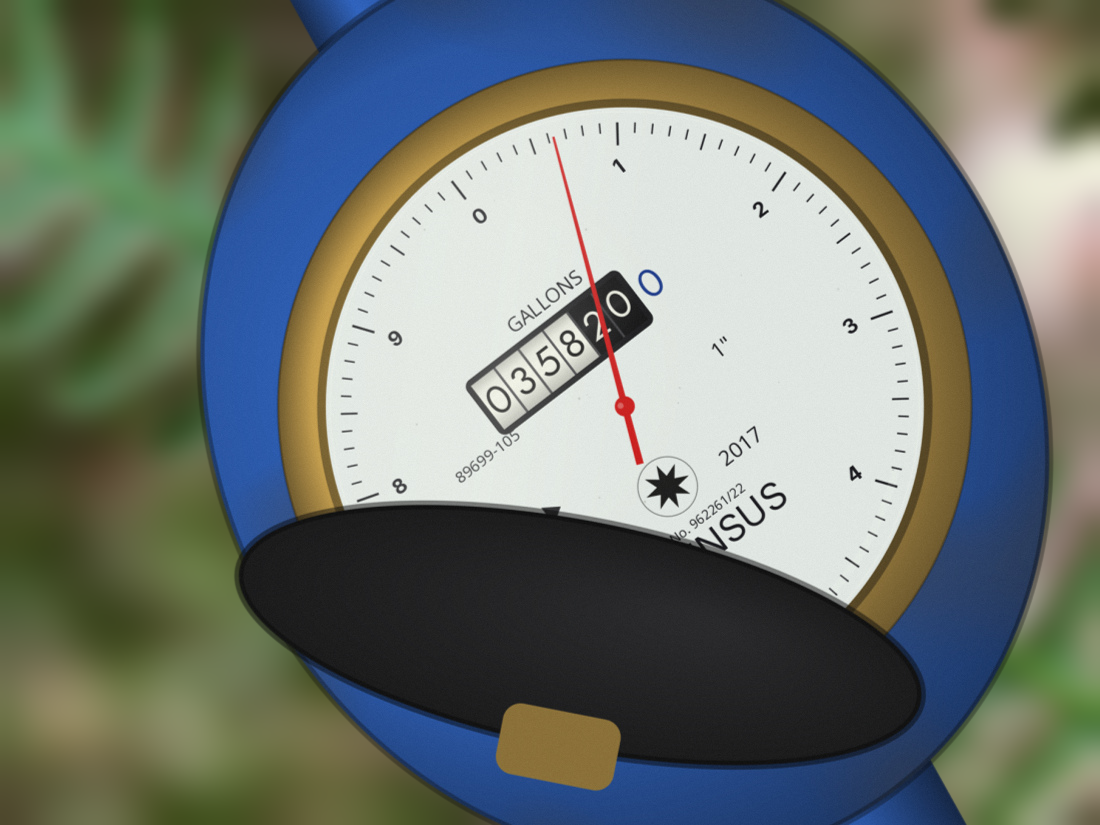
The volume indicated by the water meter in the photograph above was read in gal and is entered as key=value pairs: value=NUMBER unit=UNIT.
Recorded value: value=358200.6 unit=gal
